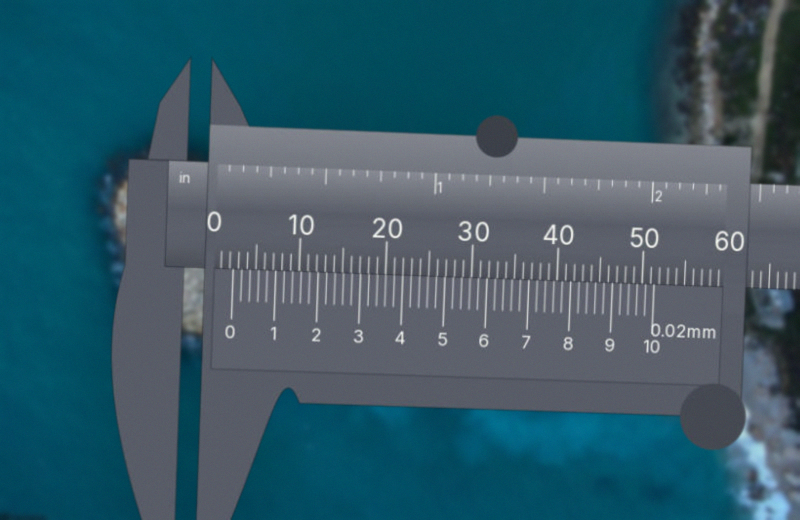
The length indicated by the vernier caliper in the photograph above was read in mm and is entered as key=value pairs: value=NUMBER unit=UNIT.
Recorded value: value=2.4 unit=mm
